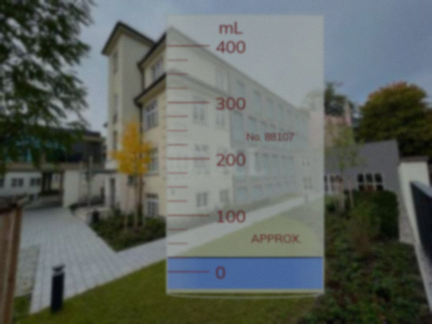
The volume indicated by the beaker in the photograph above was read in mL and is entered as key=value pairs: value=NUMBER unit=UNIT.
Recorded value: value=25 unit=mL
